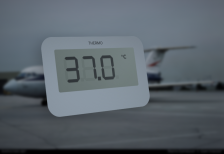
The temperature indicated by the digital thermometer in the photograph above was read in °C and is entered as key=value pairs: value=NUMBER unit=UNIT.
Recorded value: value=37.0 unit=°C
